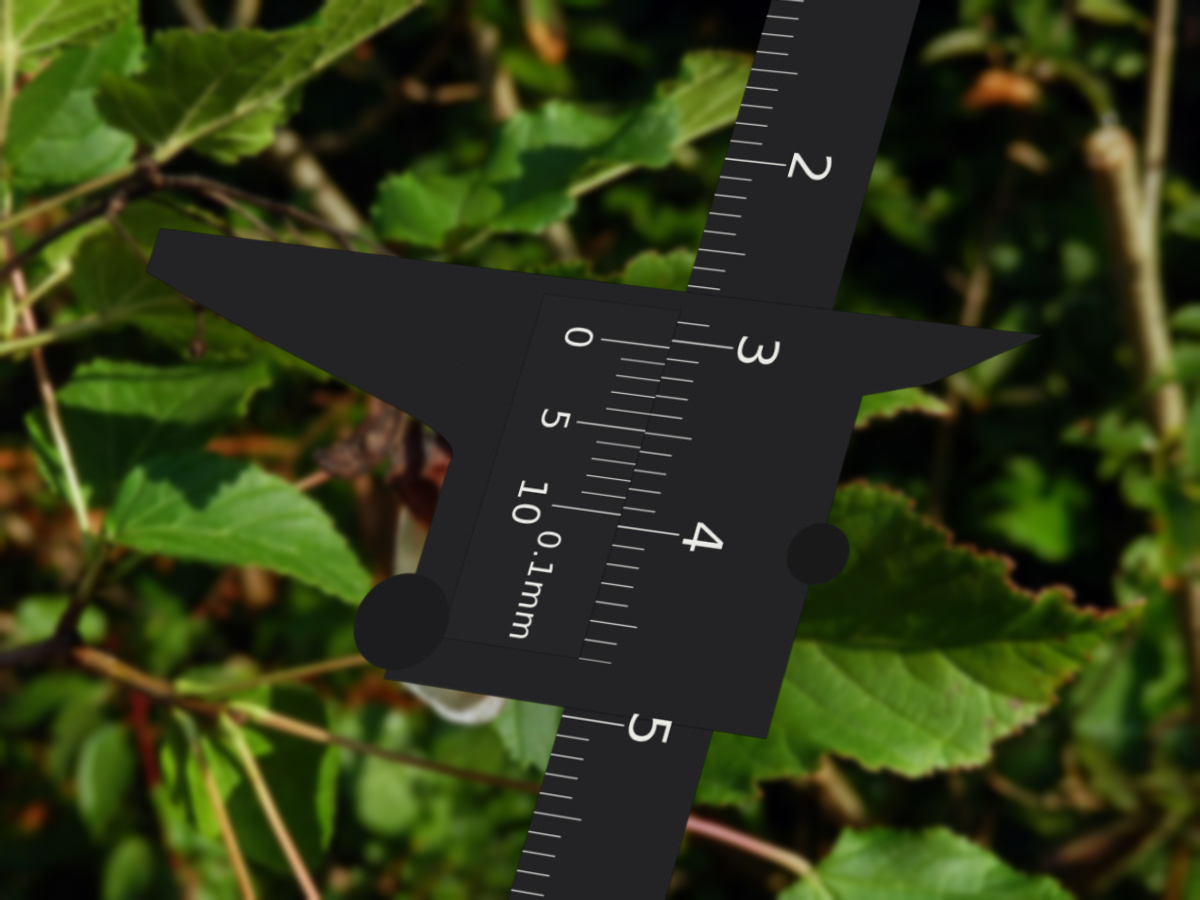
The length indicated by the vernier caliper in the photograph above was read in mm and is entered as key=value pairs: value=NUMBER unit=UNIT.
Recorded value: value=30.4 unit=mm
